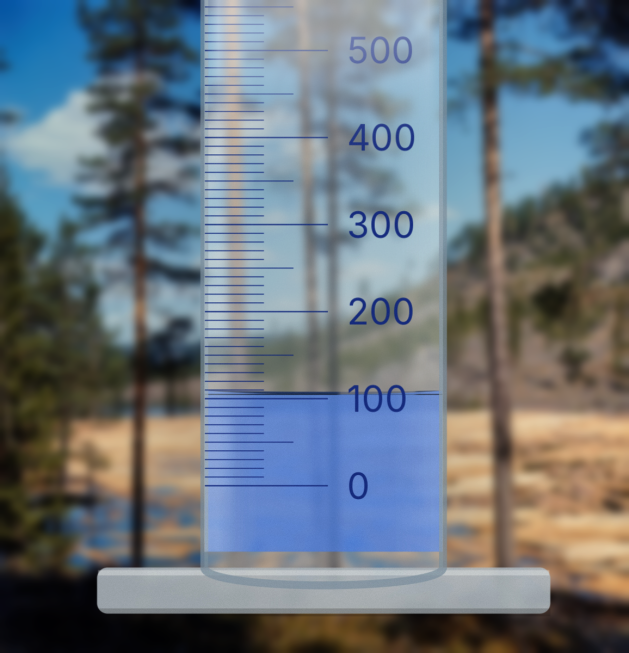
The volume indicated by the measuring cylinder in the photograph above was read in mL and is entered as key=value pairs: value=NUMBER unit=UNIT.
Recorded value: value=105 unit=mL
